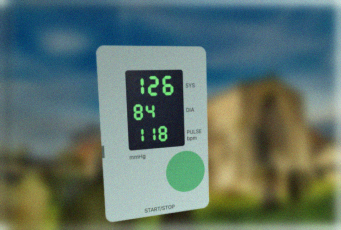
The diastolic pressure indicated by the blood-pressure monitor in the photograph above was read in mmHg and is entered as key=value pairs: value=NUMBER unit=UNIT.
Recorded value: value=84 unit=mmHg
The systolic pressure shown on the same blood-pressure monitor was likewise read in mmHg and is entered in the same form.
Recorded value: value=126 unit=mmHg
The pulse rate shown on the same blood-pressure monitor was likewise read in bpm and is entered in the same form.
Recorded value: value=118 unit=bpm
